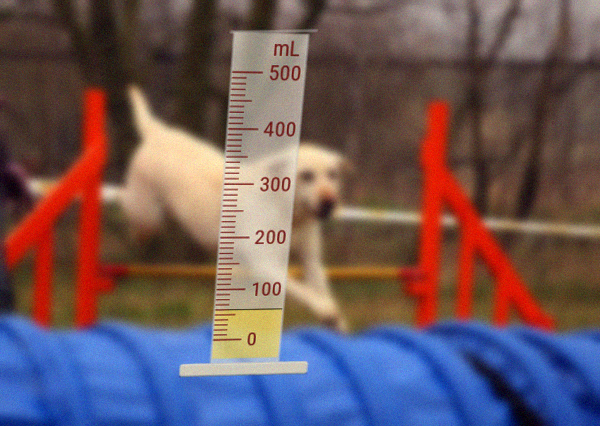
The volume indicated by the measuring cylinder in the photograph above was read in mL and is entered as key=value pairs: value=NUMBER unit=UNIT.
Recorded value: value=60 unit=mL
